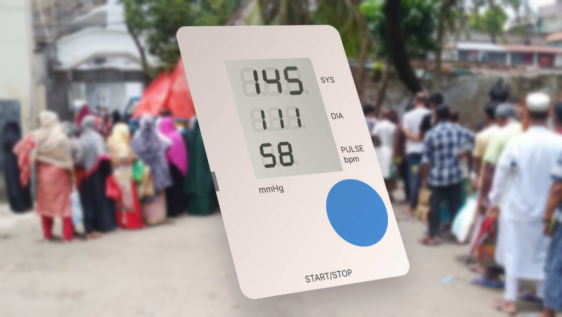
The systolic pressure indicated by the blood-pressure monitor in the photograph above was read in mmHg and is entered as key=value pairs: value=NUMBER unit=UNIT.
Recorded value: value=145 unit=mmHg
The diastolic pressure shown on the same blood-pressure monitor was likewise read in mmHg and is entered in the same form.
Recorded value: value=111 unit=mmHg
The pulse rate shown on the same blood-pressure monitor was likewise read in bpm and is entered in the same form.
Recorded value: value=58 unit=bpm
